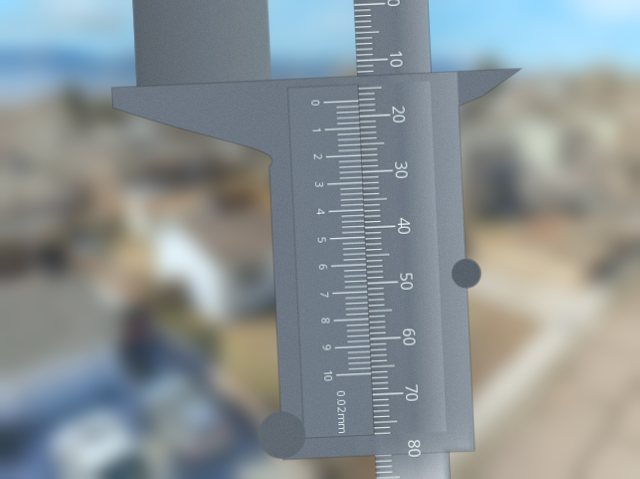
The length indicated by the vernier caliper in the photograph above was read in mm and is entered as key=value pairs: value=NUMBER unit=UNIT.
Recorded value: value=17.2 unit=mm
